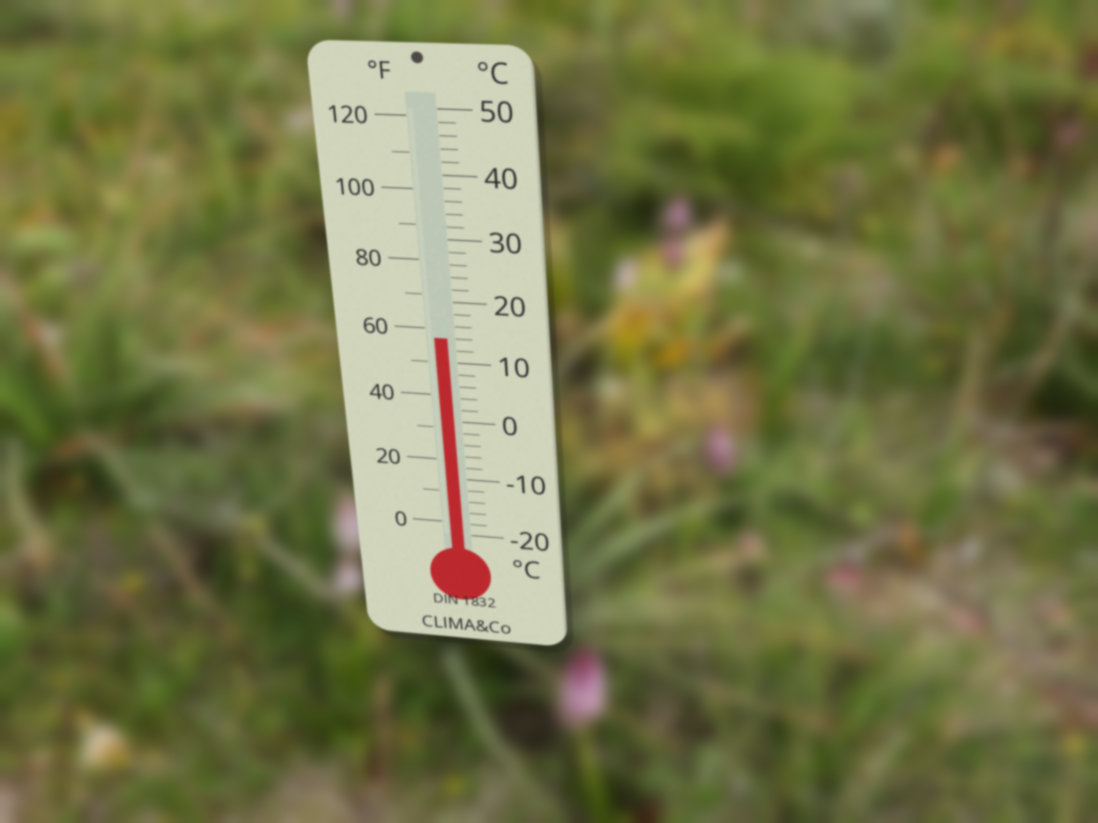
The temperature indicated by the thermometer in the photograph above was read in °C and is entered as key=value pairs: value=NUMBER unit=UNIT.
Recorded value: value=14 unit=°C
